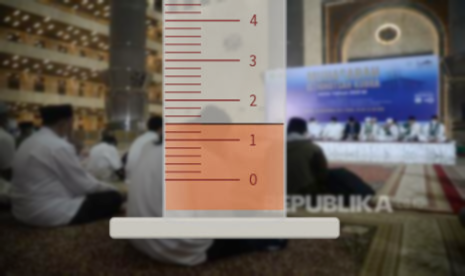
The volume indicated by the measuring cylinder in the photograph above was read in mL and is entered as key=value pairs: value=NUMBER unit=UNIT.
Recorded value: value=1.4 unit=mL
